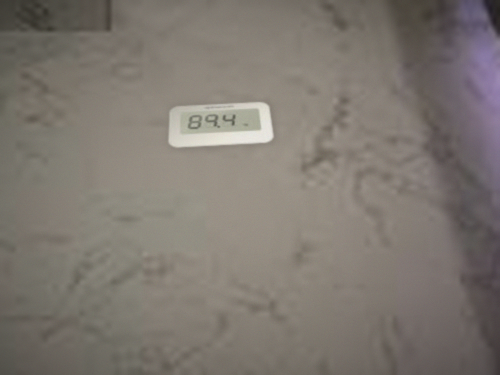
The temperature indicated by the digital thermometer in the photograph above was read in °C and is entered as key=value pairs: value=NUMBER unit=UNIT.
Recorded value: value=89.4 unit=°C
